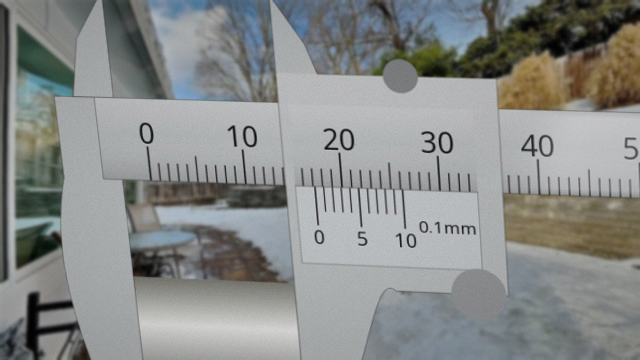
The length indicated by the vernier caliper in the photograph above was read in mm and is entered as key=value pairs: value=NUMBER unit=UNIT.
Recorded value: value=17.2 unit=mm
